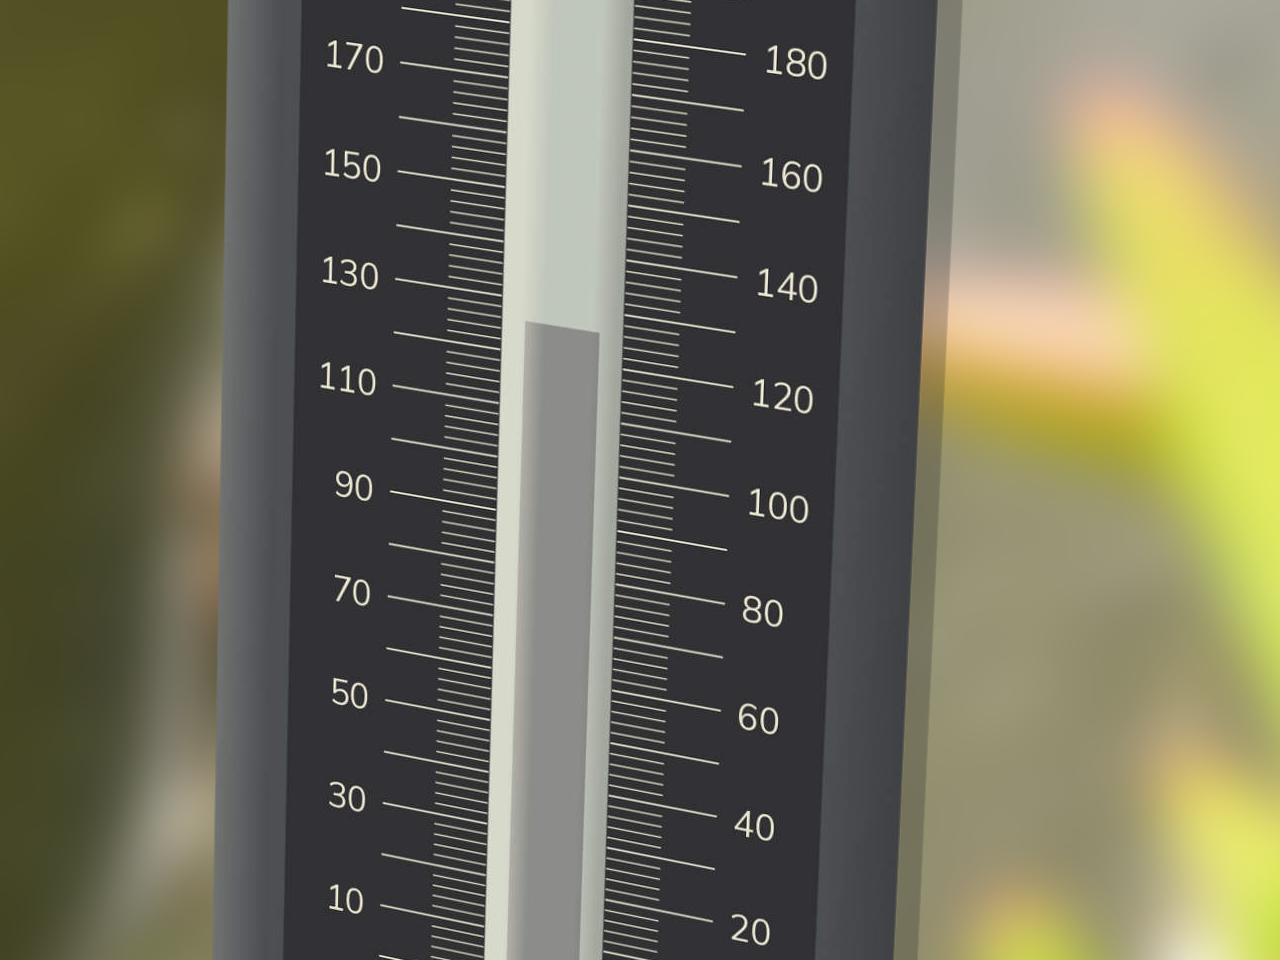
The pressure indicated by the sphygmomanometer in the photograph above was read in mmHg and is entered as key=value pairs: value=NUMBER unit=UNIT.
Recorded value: value=126 unit=mmHg
